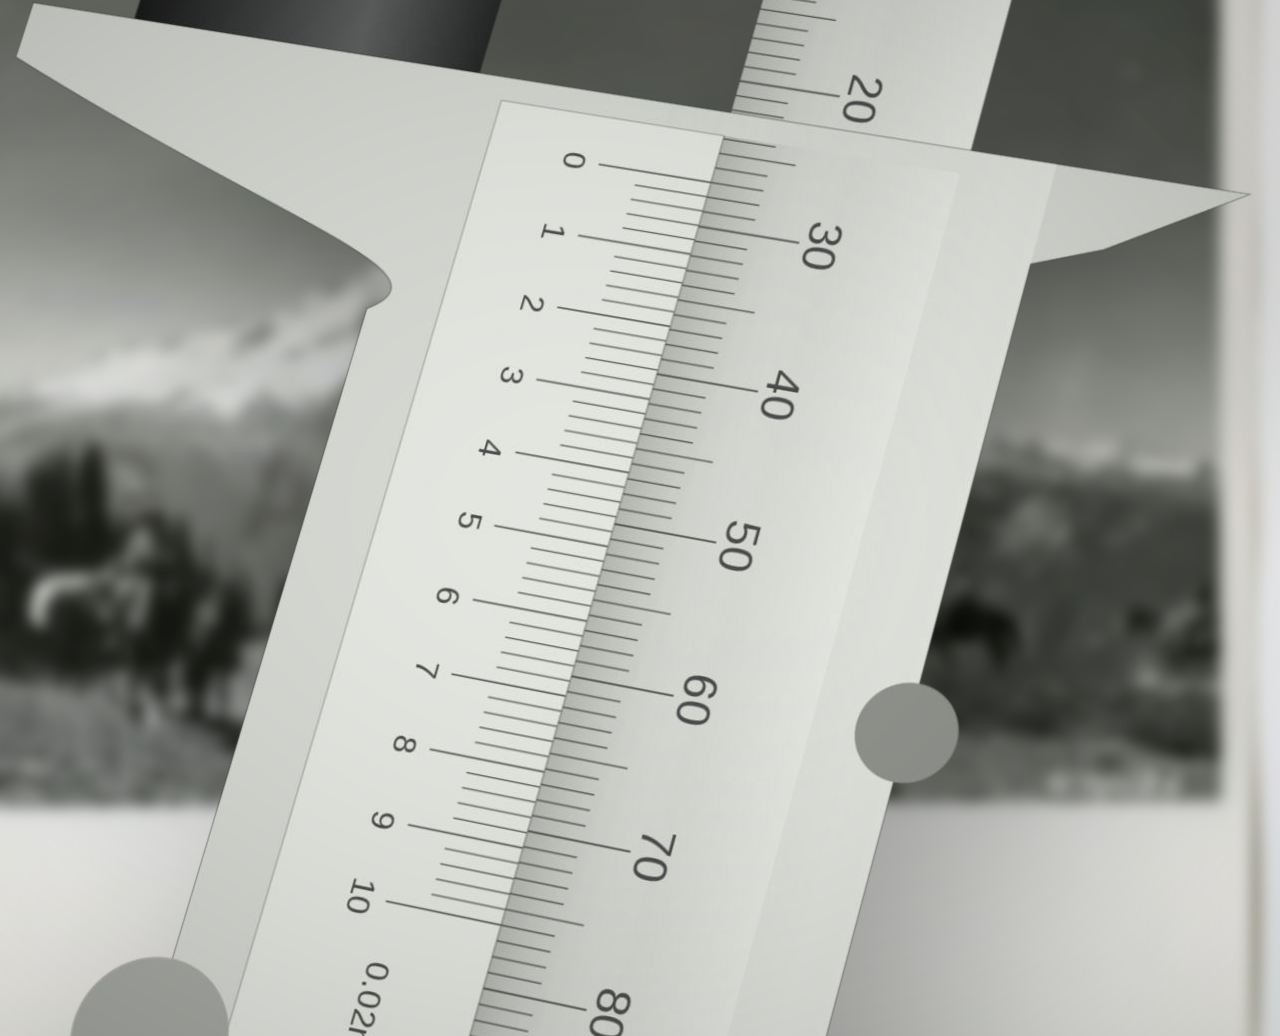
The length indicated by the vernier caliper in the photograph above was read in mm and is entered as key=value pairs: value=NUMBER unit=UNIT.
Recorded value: value=27.0 unit=mm
